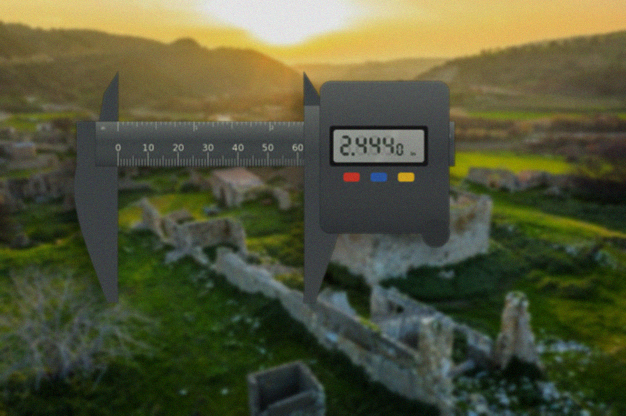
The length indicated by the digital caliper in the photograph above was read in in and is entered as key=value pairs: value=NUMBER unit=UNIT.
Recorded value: value=2.4440 unit=in
